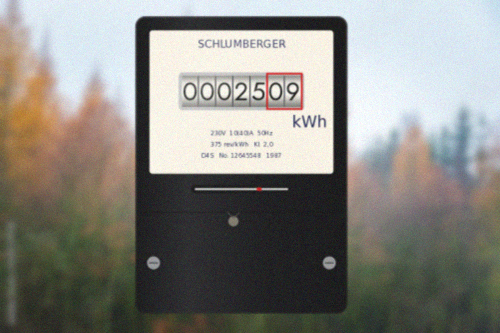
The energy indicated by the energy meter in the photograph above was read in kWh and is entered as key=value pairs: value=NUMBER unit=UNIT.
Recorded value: value=25.09 unit=kWh
